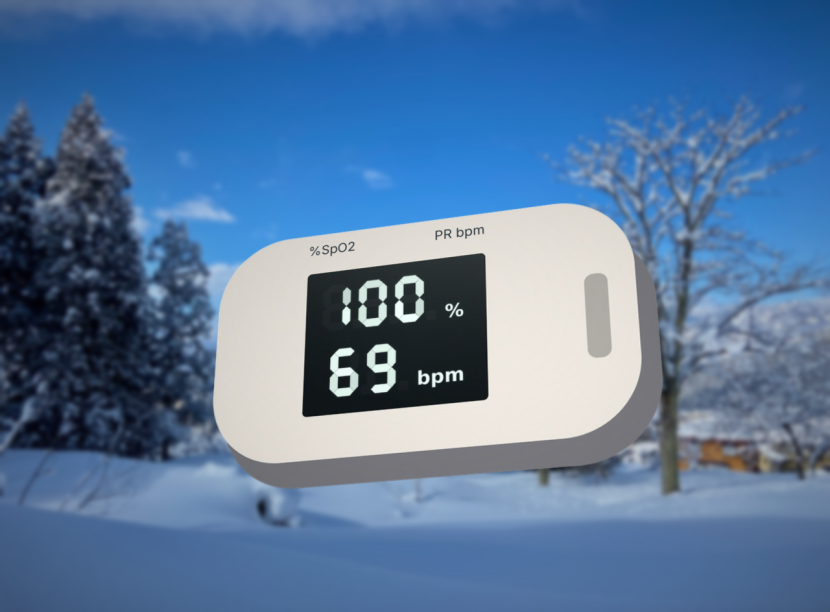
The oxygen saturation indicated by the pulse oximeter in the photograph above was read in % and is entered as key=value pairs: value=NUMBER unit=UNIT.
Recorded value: value=100 unit=%
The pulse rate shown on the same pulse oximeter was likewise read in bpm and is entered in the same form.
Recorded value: value=69 unit=bpm
